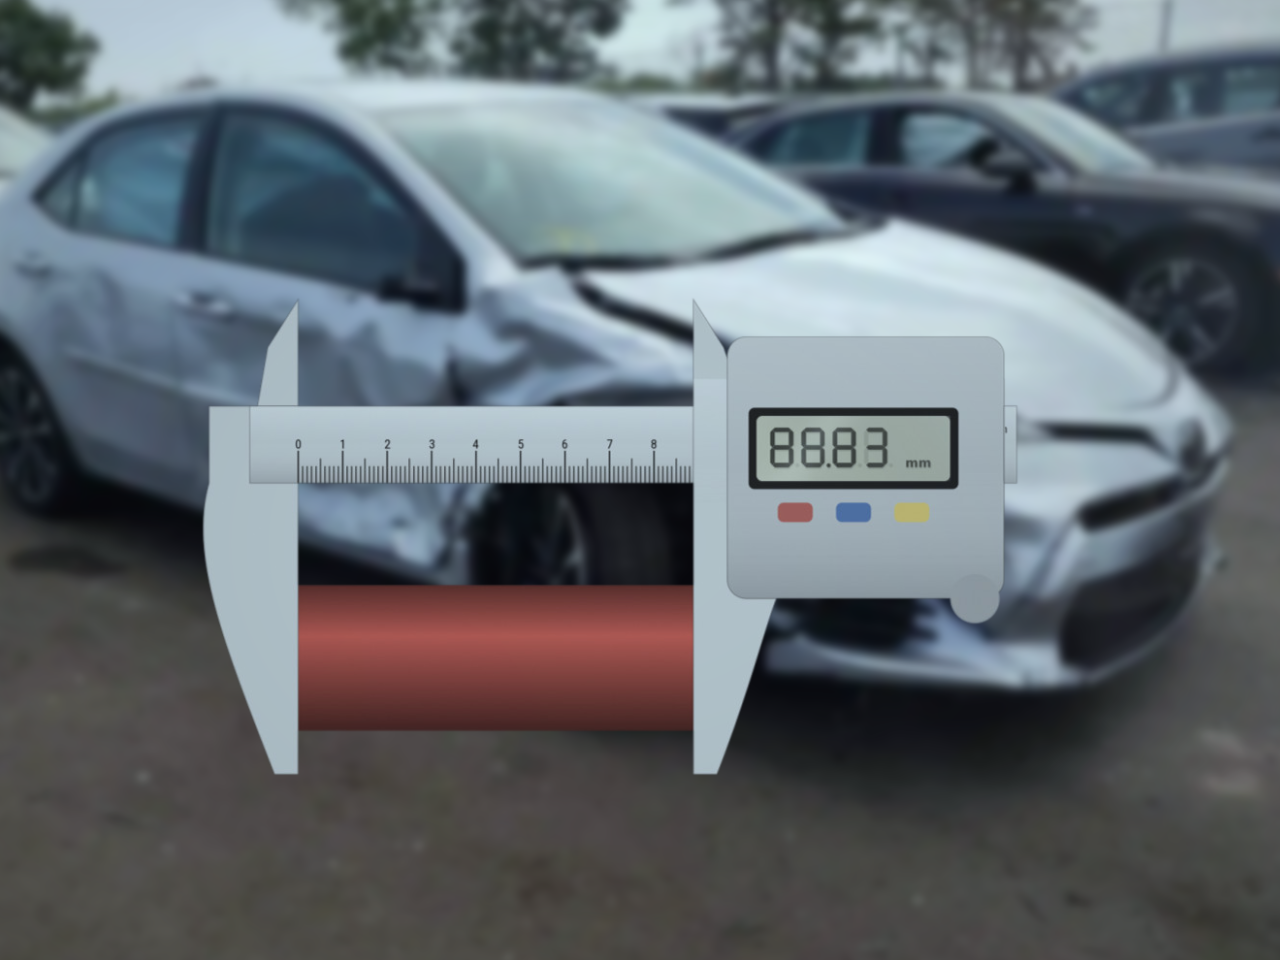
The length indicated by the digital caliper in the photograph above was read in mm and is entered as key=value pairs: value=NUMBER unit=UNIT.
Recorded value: value=88.83 unit=mm
